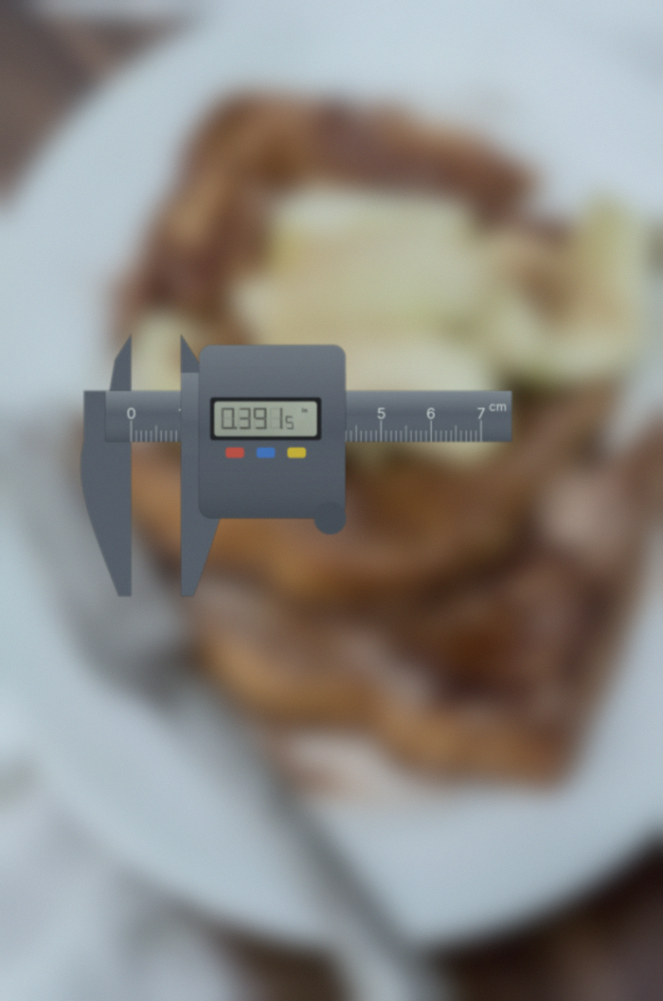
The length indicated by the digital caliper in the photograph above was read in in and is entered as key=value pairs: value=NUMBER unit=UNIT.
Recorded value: value=0.3915 unit=in
